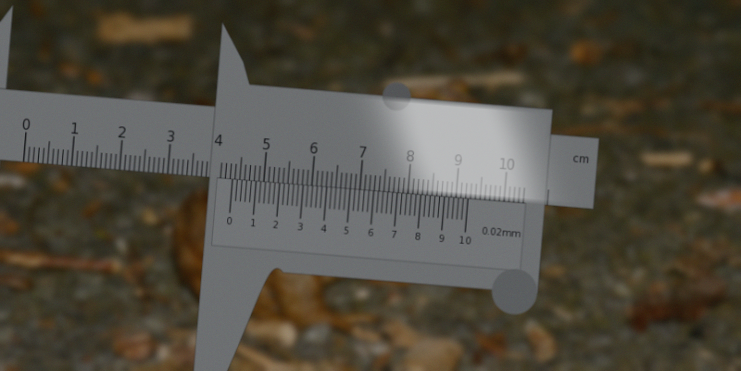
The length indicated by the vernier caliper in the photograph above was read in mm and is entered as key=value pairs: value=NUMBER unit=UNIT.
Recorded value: value=43.5 unit=mm
